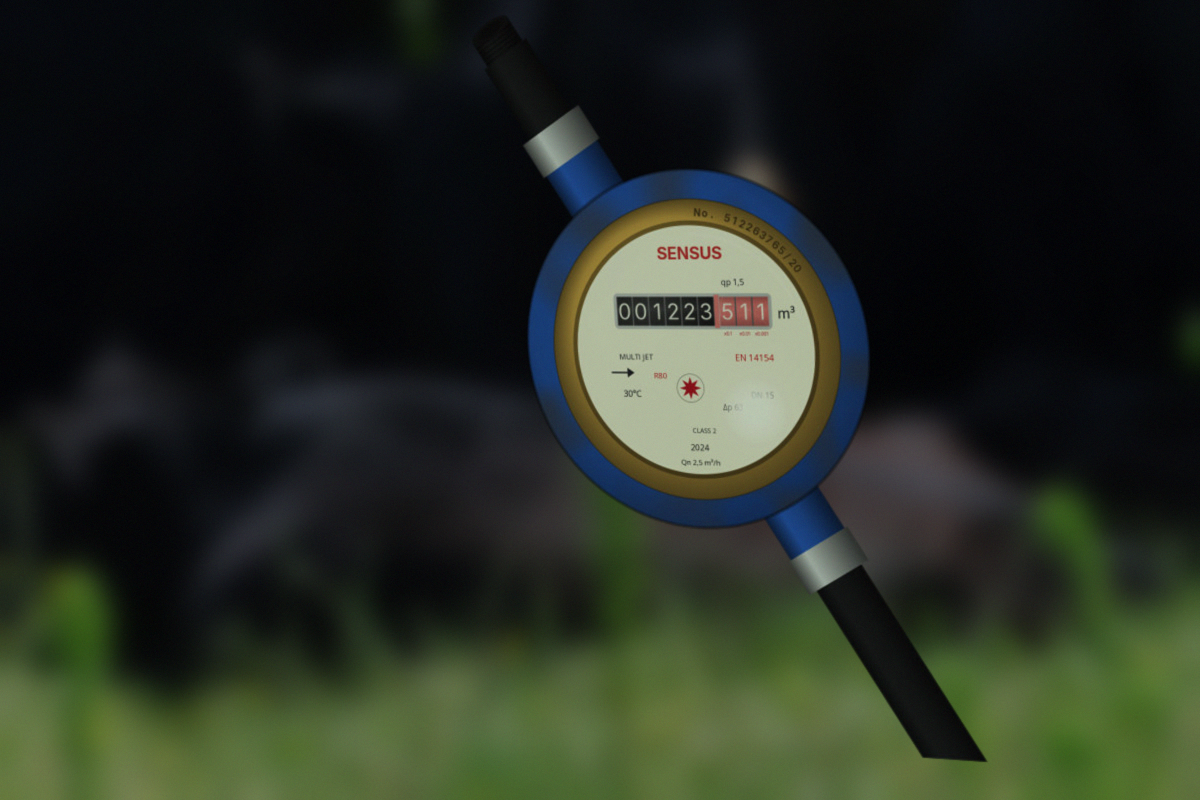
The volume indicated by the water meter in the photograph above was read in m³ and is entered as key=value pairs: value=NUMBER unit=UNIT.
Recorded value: value=1223.511 unit=m³
